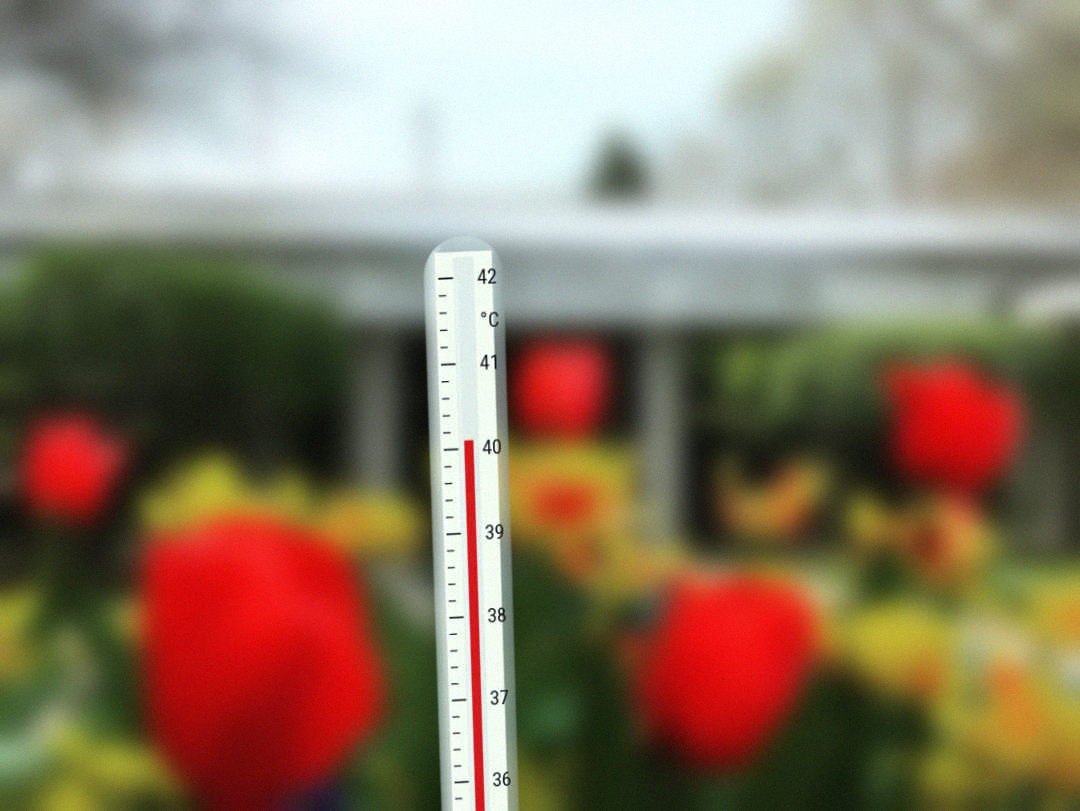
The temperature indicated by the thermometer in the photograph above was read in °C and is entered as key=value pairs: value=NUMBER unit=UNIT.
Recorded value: value=40.1 unit=°C
